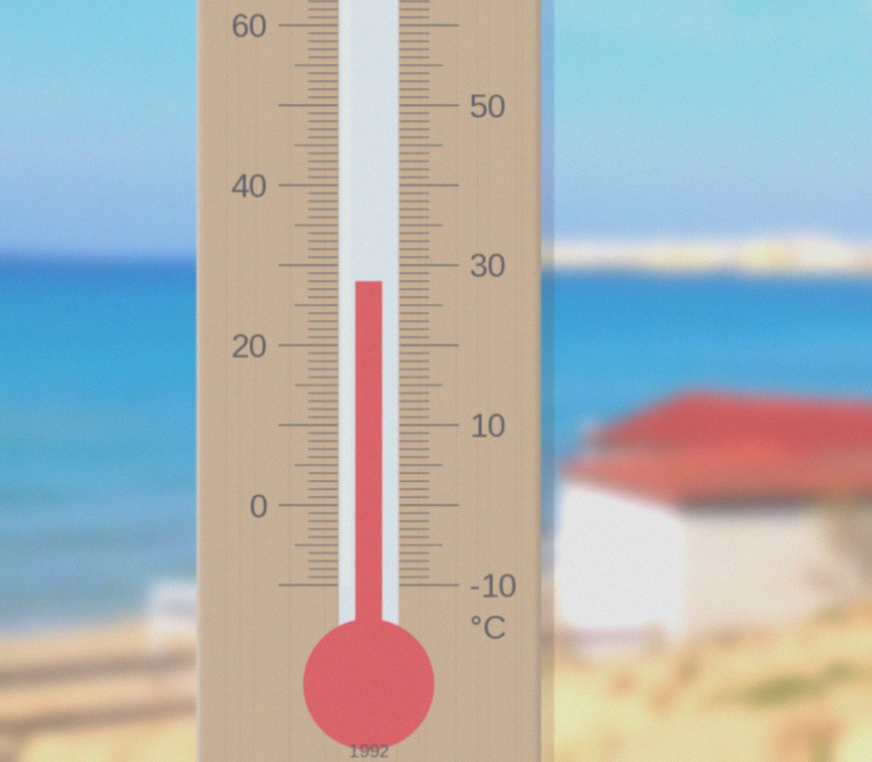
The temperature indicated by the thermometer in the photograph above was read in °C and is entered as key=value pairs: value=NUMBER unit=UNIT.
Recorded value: value=28 unit=°C
